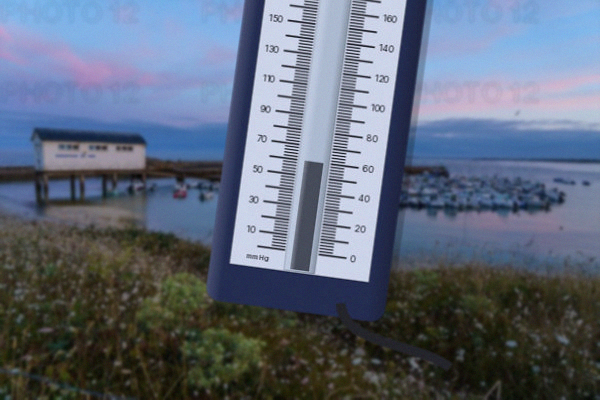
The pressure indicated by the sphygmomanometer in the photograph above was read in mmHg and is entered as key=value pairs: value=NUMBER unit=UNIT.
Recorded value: value=60 unit=mmHg
